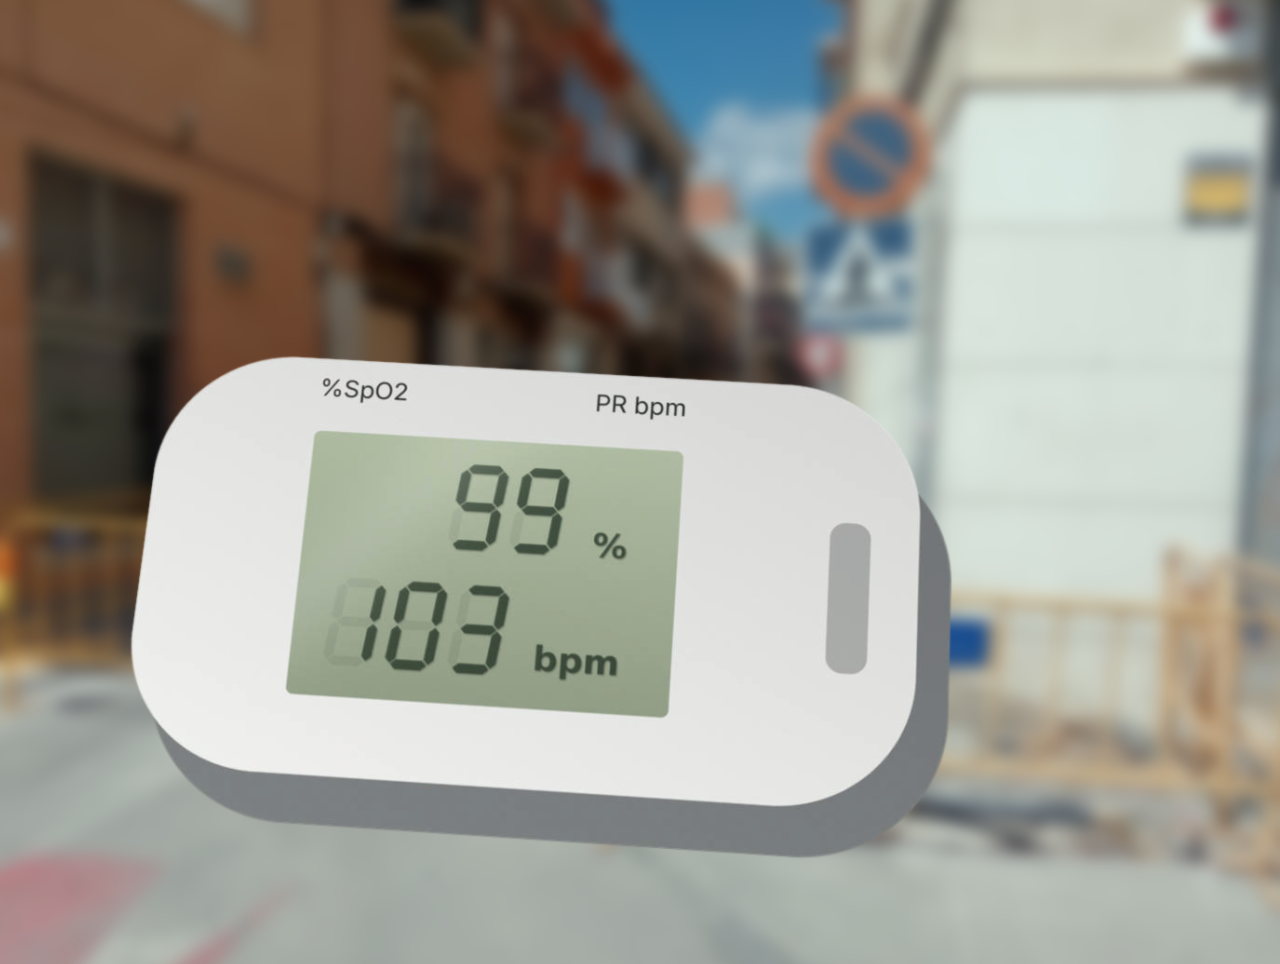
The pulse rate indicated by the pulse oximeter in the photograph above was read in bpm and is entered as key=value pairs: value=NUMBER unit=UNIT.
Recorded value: value=103 unit=bpm
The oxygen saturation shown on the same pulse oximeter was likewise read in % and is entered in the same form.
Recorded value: value=99 unit=%
